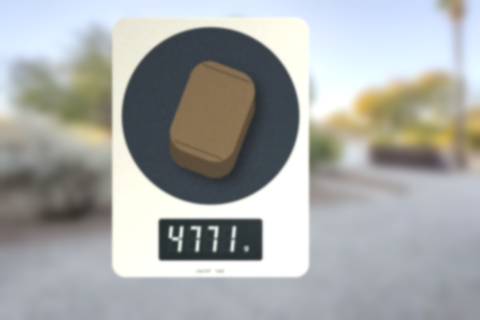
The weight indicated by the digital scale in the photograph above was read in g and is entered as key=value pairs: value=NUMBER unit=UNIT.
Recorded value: value=4771 unit=g
